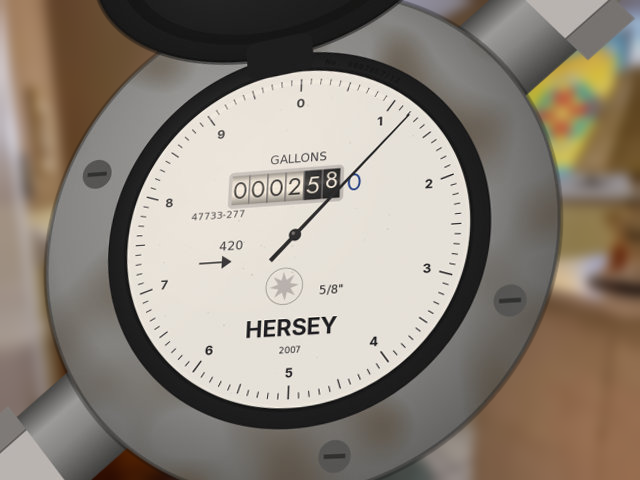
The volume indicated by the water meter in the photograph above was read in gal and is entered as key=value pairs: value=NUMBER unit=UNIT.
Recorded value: value=2581.2 unit=gal
